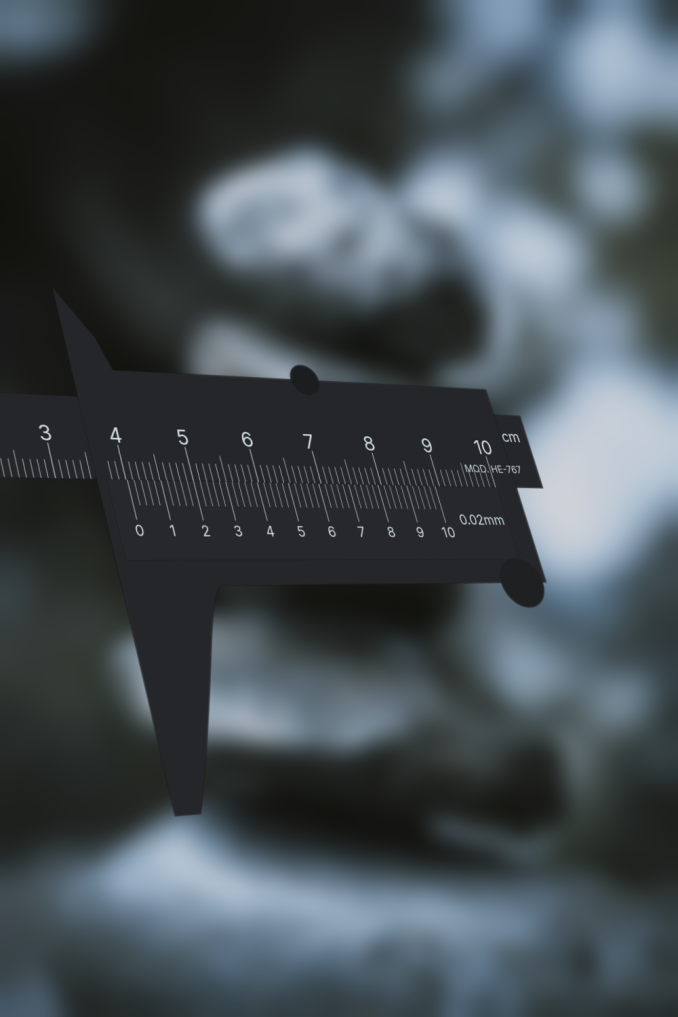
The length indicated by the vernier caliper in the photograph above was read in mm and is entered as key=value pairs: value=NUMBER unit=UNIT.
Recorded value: value=40.2 unit=mm
